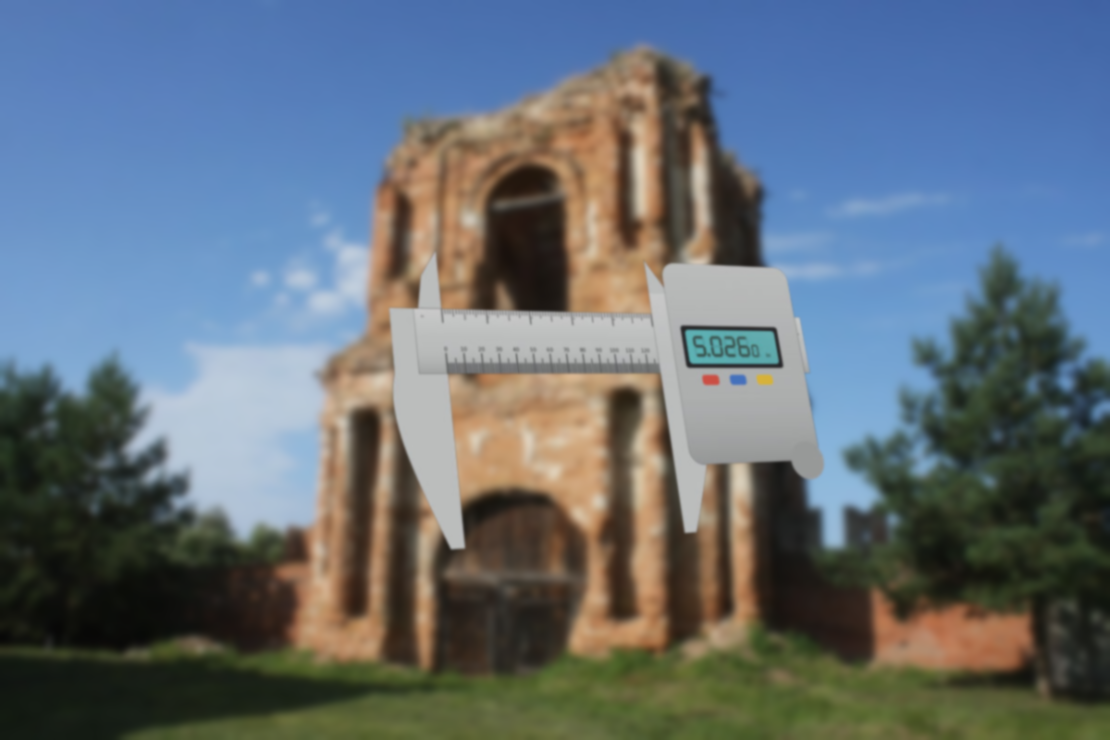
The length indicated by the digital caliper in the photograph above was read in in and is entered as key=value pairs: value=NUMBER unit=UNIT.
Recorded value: value=5.0260 unit=in
